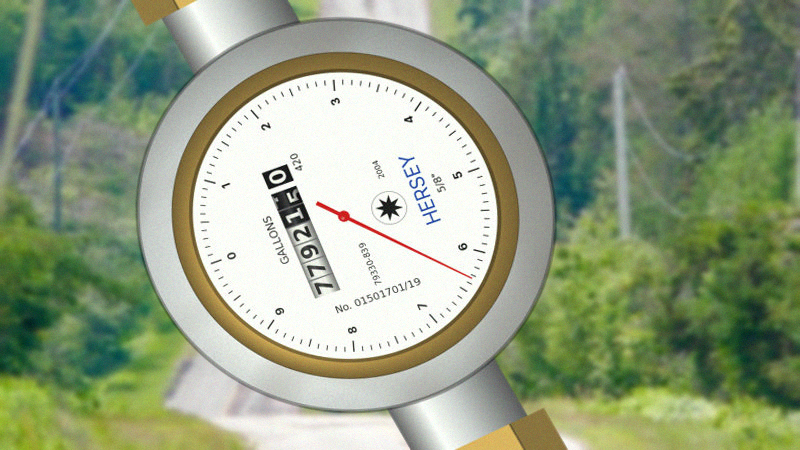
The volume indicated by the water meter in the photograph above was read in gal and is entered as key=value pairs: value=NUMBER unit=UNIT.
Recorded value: value=7792146.3 unit=gal
